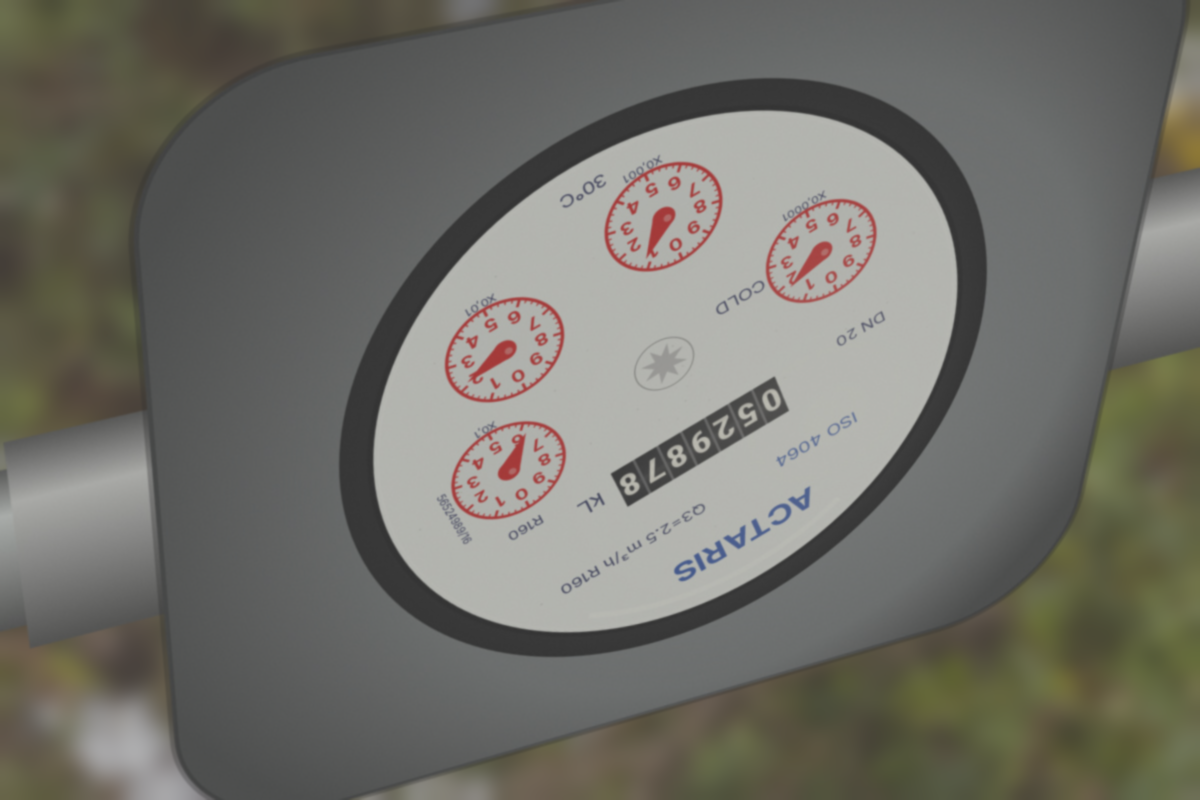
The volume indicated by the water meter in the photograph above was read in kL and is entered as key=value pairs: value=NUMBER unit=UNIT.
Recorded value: value=529878.6211 unit=kL
